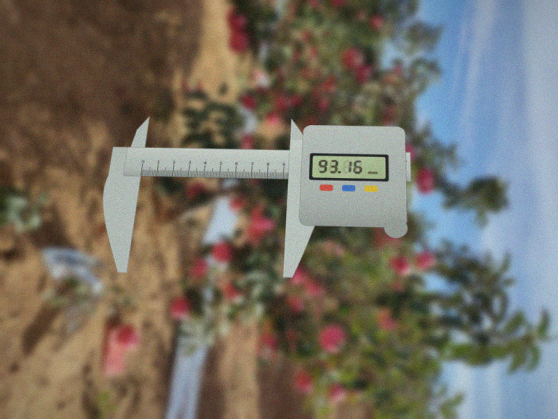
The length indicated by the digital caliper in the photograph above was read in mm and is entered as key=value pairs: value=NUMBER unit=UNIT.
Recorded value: value=93.16 unit=mm
